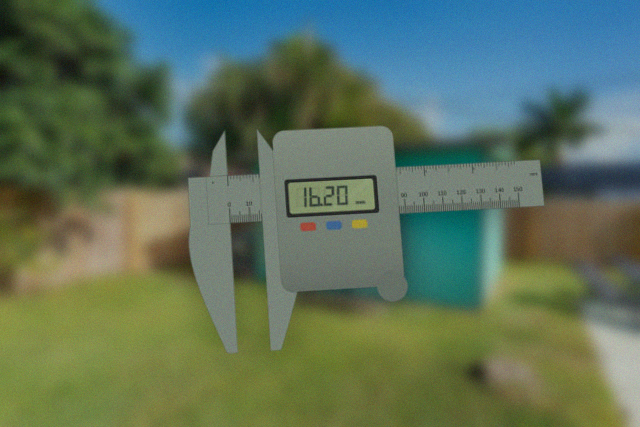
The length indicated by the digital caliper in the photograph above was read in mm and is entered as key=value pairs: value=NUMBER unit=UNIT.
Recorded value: value=16.20 unit=mm
